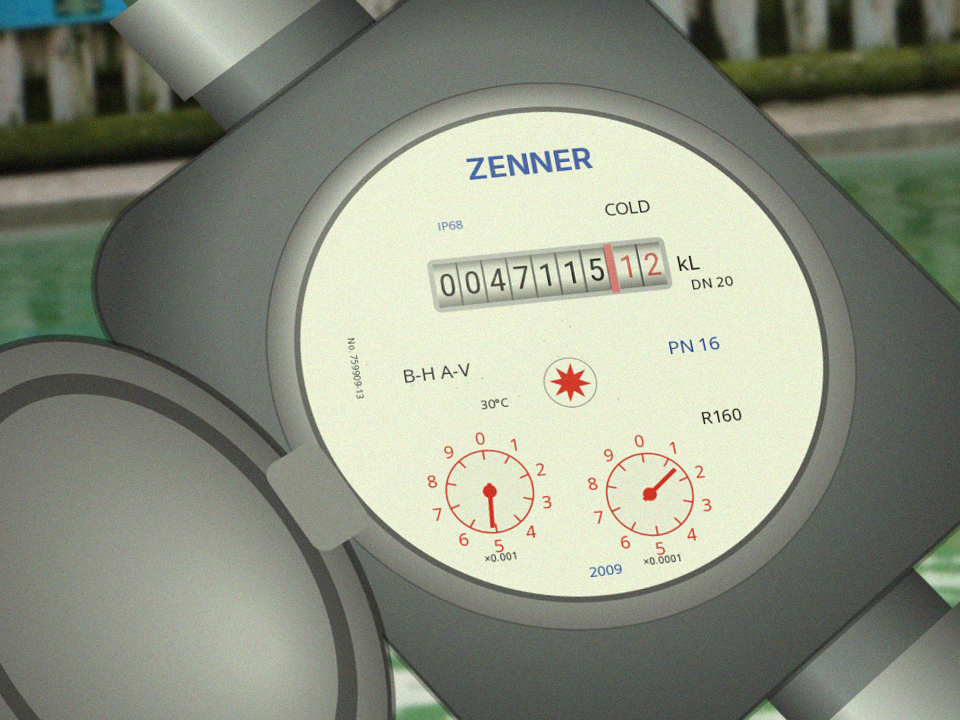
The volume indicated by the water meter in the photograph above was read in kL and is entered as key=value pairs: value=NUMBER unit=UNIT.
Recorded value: value=47115.1251 unit=kL
